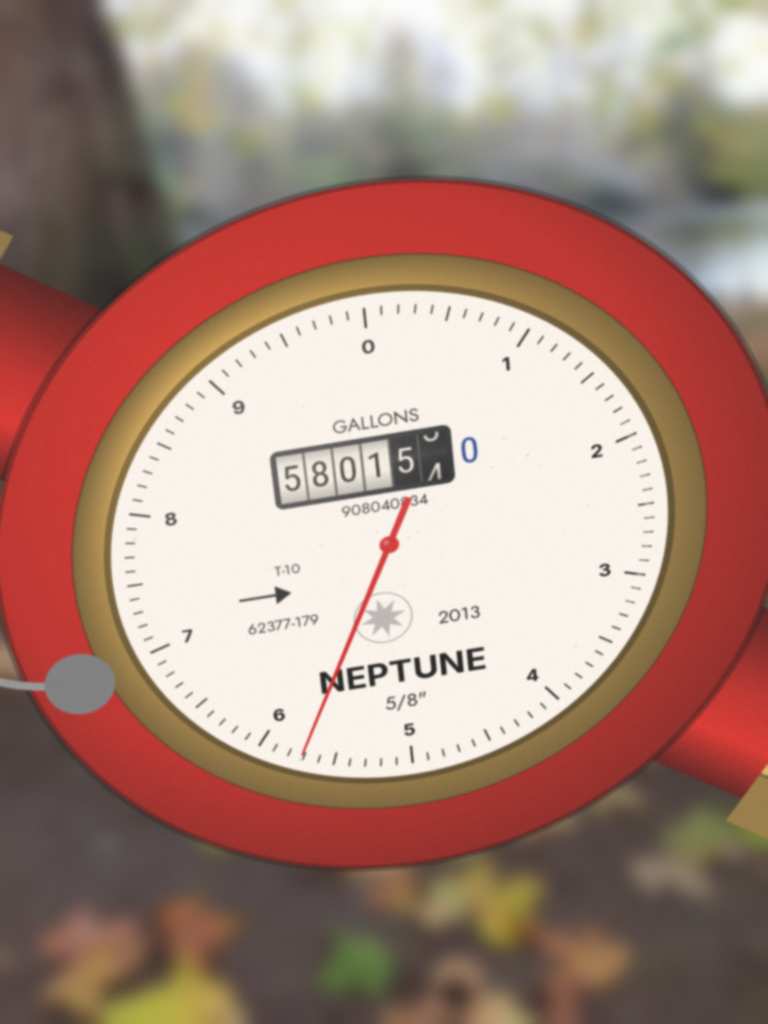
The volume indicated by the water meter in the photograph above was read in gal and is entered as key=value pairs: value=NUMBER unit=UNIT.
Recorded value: value=5801535.7 unit=gal
